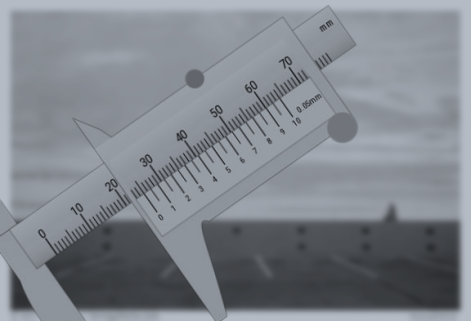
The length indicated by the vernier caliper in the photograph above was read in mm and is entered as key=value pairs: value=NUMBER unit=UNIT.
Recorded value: value=25.0 unit=mm
